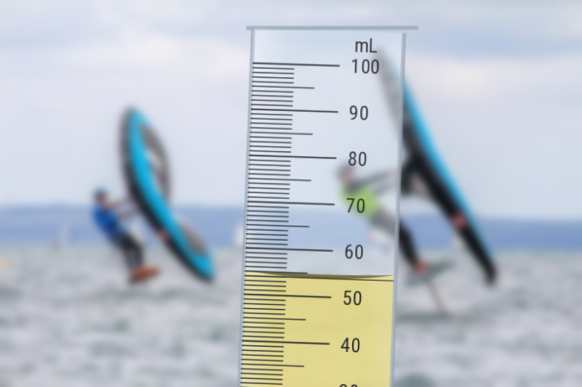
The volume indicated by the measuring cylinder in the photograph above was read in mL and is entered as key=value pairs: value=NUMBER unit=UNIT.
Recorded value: value=54 unit=mL
